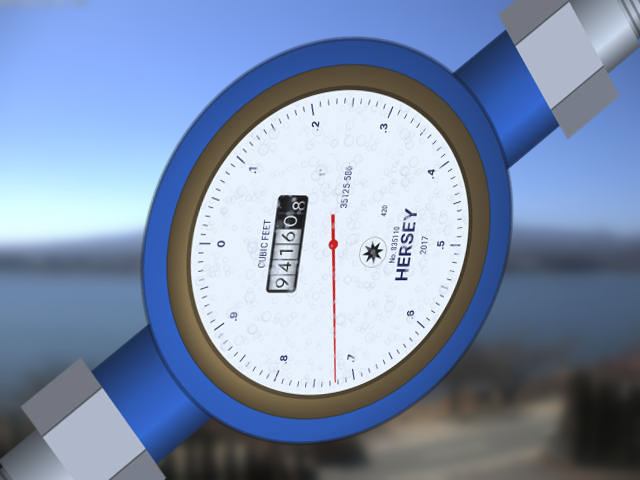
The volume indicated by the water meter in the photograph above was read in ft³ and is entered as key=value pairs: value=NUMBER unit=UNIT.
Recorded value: value=941607.72 unit=ft³
